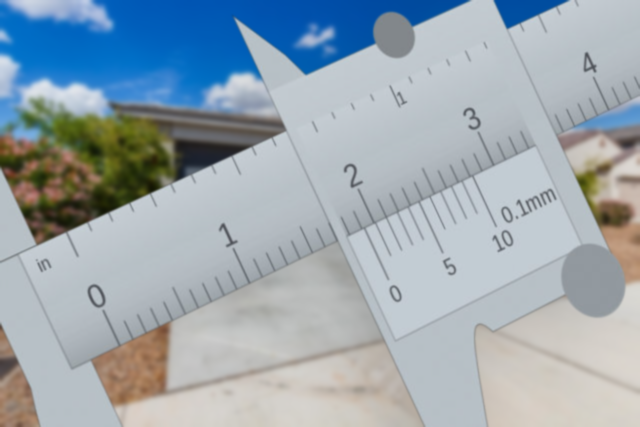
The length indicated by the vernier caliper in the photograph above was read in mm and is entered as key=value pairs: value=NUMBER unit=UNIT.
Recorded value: value=19.2 unit=mm
